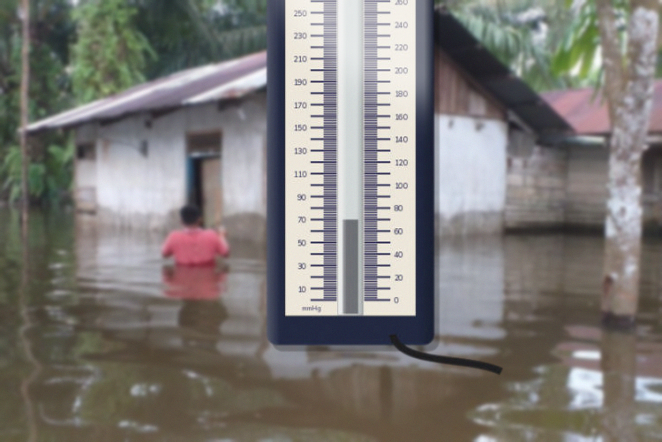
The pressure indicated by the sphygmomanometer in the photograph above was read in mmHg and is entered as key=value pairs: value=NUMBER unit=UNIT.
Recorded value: value=70 unit=mmHg
